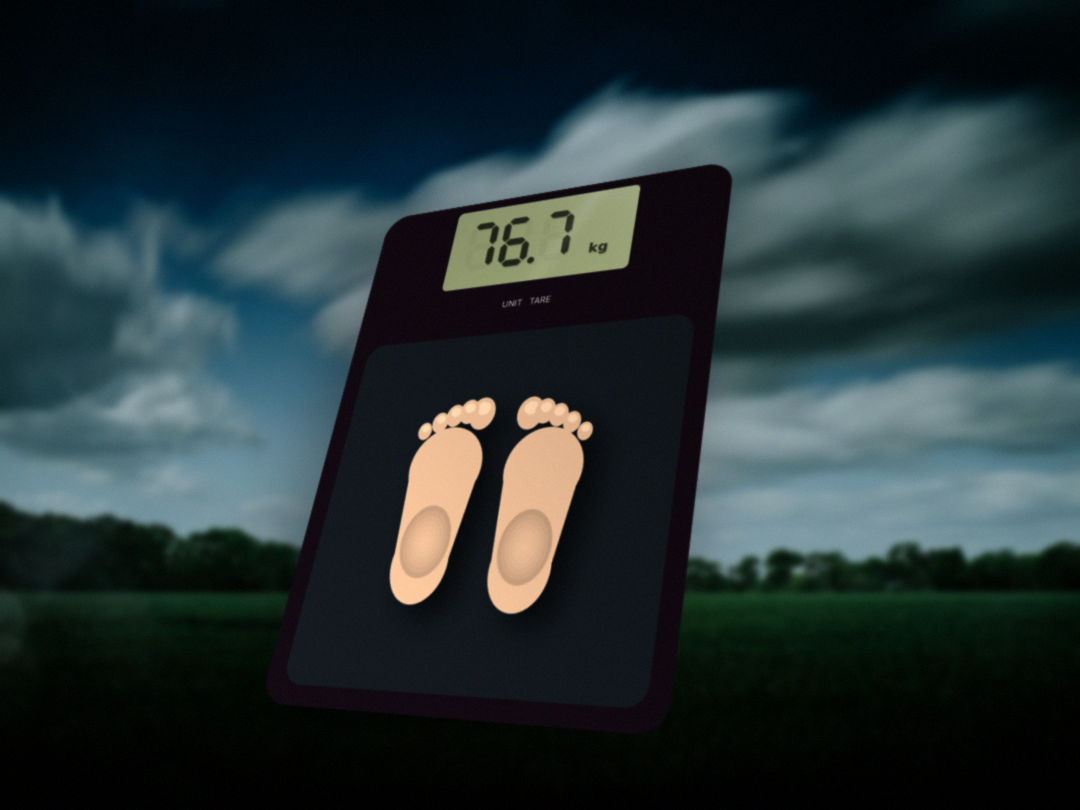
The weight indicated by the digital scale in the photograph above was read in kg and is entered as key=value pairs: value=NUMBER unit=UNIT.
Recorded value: value=76.7 unit=kg
